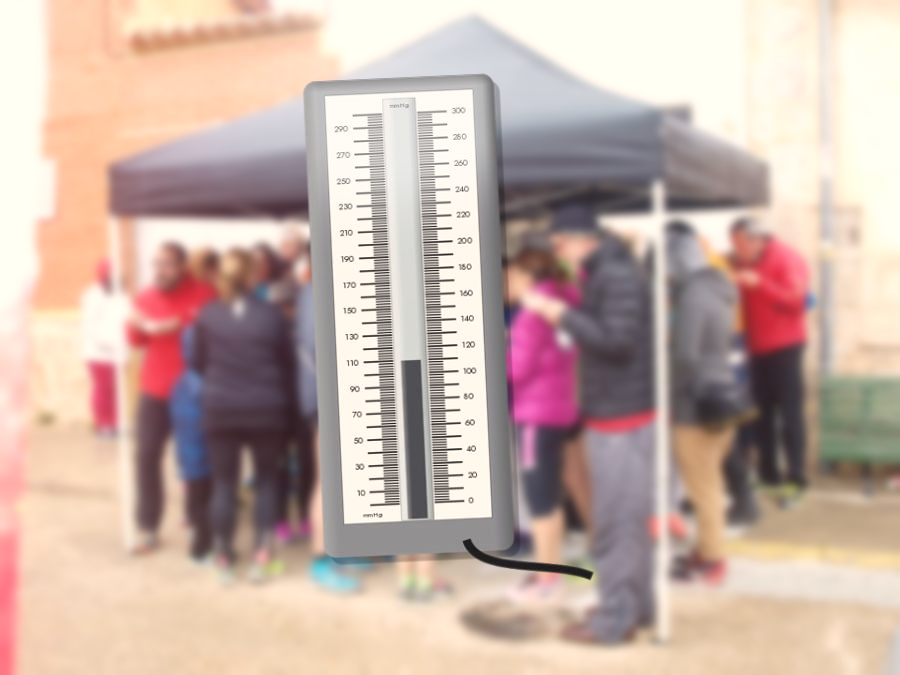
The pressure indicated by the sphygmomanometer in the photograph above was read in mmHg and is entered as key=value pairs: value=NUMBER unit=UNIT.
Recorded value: value=110 unit=mmHg
